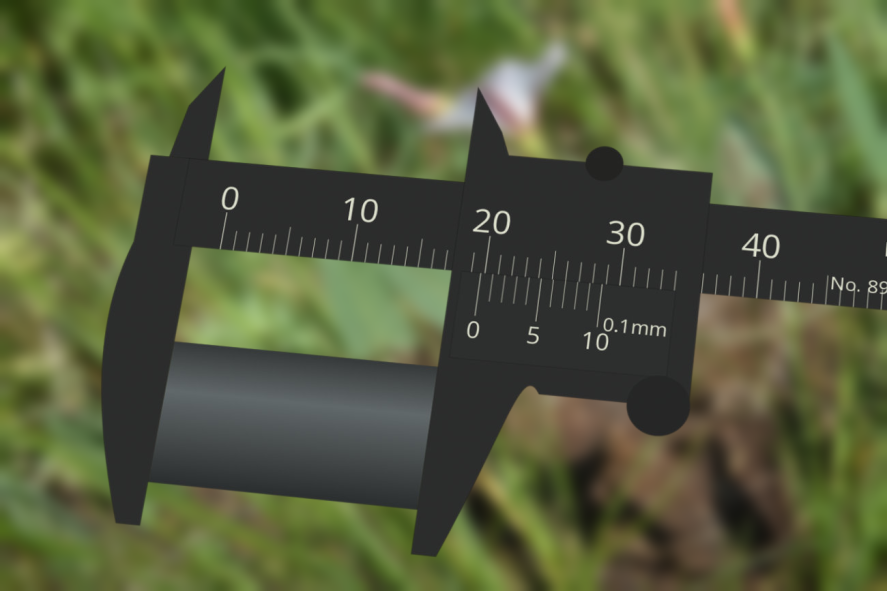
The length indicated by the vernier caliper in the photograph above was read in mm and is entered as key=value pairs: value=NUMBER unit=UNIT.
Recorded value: value=19.7 unit=mm
